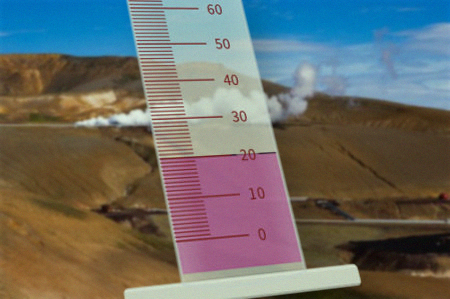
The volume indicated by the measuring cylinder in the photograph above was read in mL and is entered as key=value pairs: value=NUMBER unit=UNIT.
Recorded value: value=20 unit=mL
